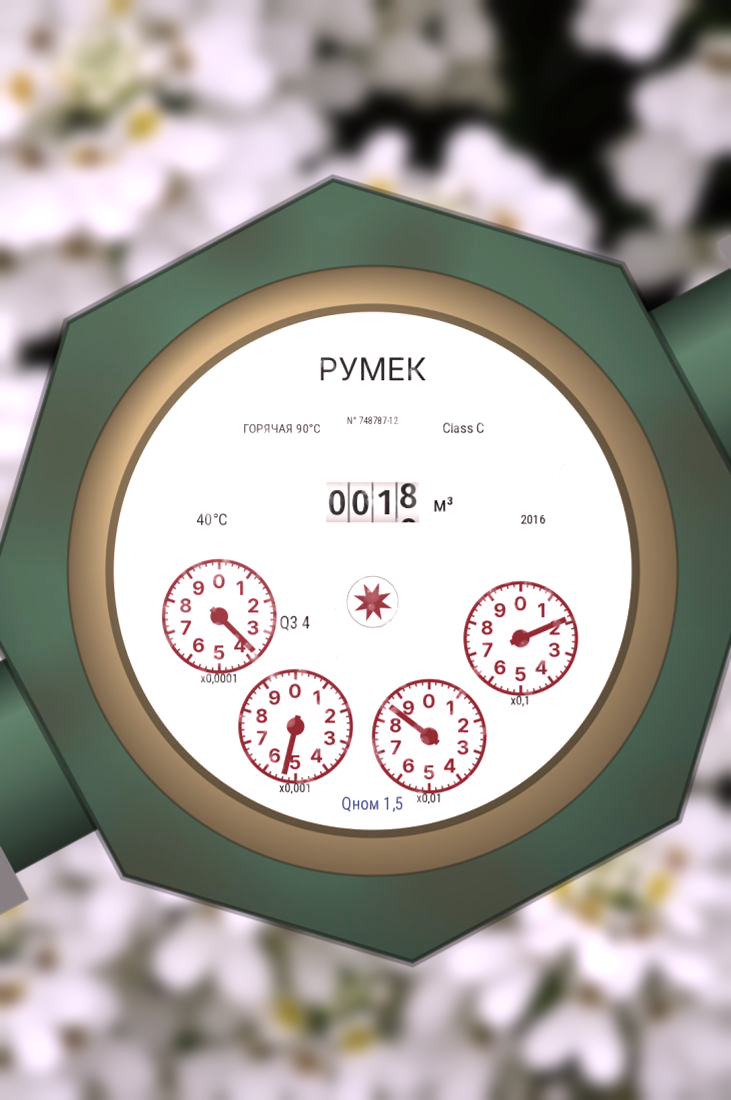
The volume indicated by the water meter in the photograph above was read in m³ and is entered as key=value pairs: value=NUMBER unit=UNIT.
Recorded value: value=18.1853 unit=m³
